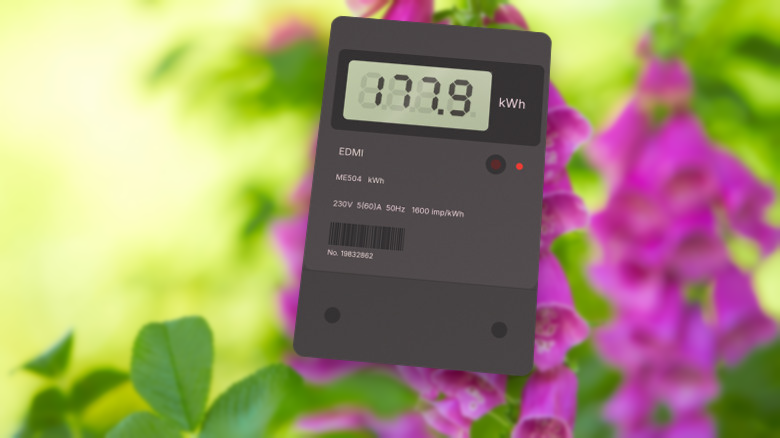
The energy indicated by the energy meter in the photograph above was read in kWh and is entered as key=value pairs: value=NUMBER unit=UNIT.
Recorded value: value=177.9 unit=kWh
